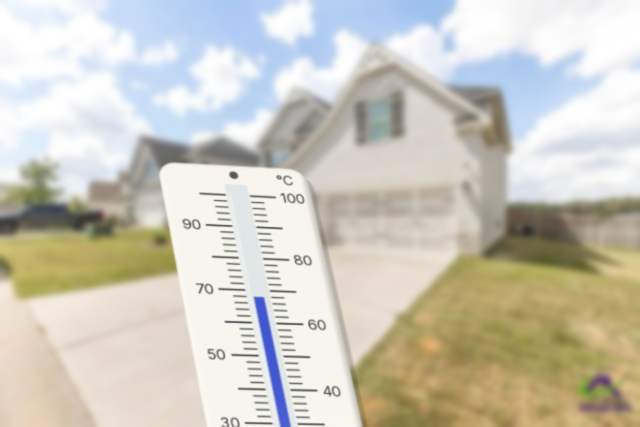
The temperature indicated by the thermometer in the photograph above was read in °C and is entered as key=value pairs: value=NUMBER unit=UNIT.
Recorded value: value=68 unit=°C
